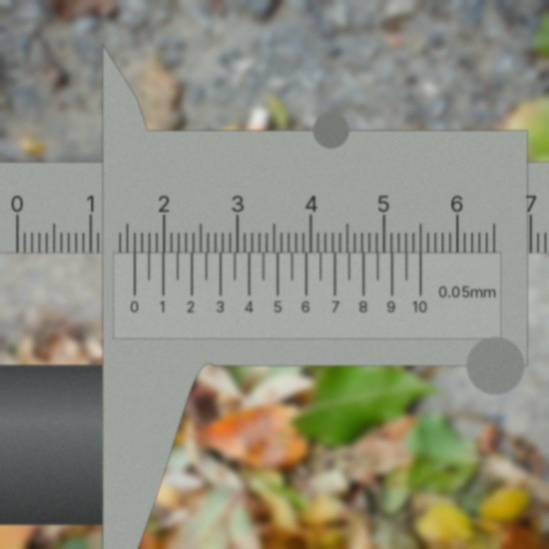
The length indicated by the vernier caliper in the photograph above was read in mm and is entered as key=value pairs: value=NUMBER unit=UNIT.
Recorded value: value=16.0 unit=mm
